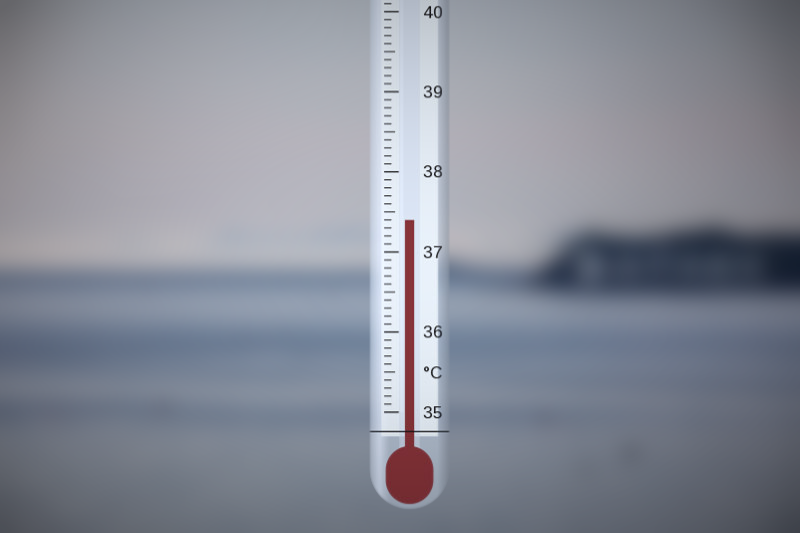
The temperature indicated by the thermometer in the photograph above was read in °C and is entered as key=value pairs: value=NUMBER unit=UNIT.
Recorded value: value=37.4 unit=°C
